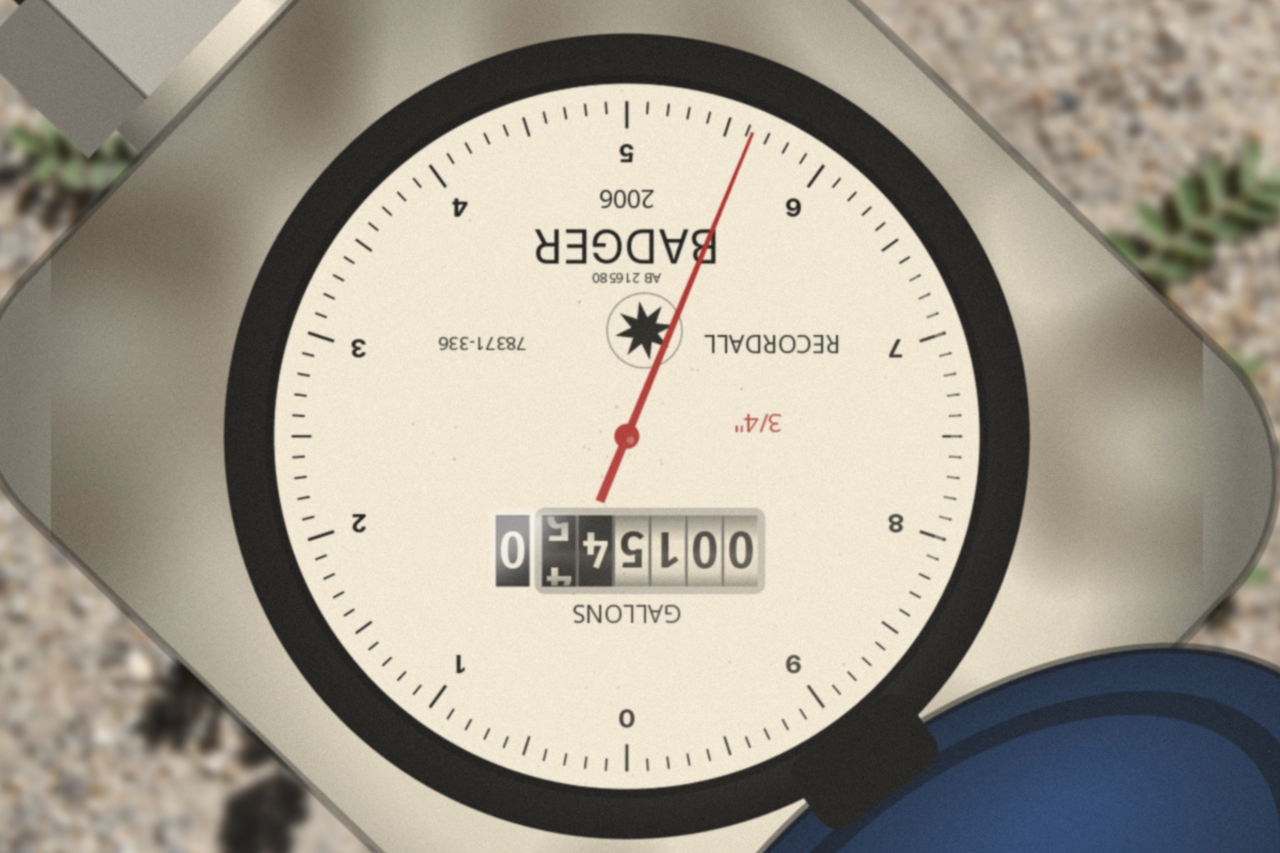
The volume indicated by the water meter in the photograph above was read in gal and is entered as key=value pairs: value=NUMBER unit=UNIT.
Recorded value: value=15445.6 unit=gal
